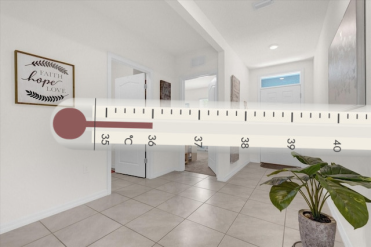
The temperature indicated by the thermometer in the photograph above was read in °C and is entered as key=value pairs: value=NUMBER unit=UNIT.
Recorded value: value=36 unit=°C
